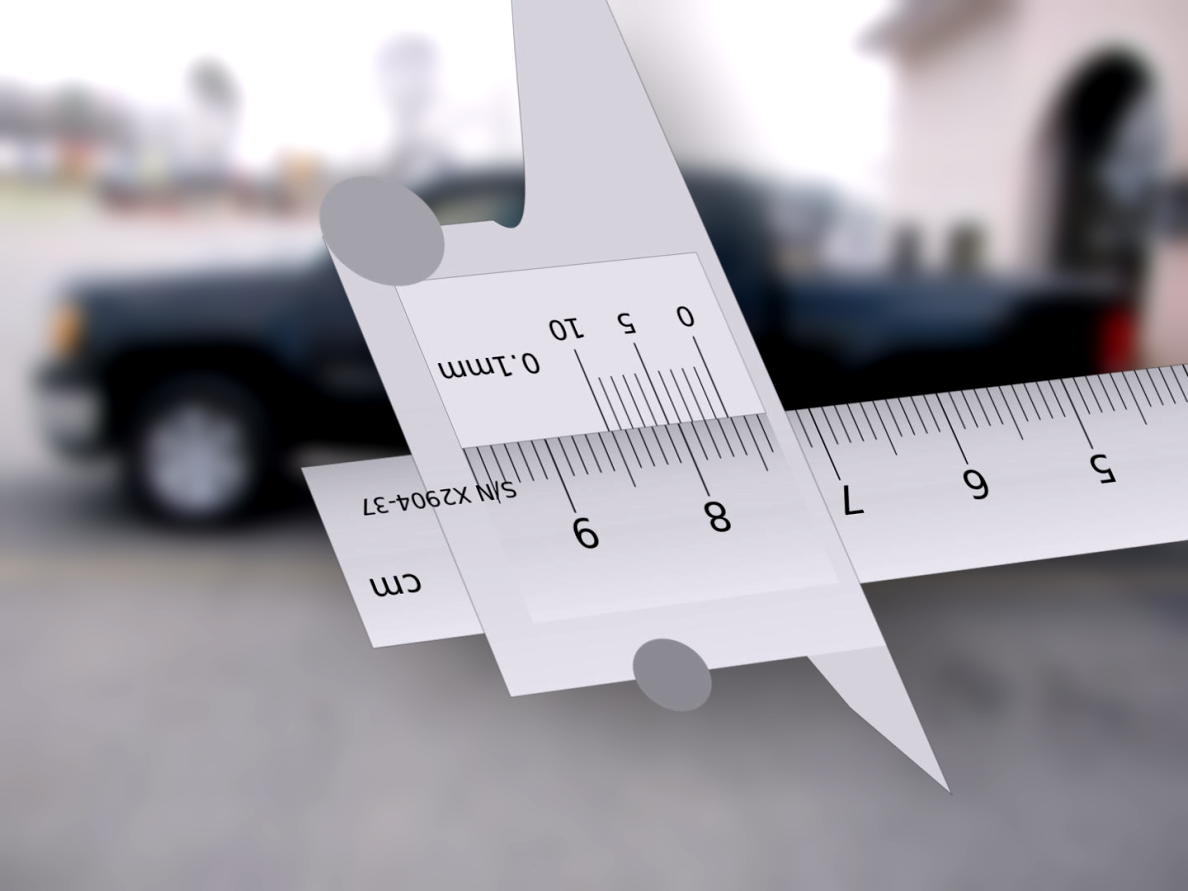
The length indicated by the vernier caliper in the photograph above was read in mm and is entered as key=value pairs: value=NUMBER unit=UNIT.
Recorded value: value=76.2 unit=mm
